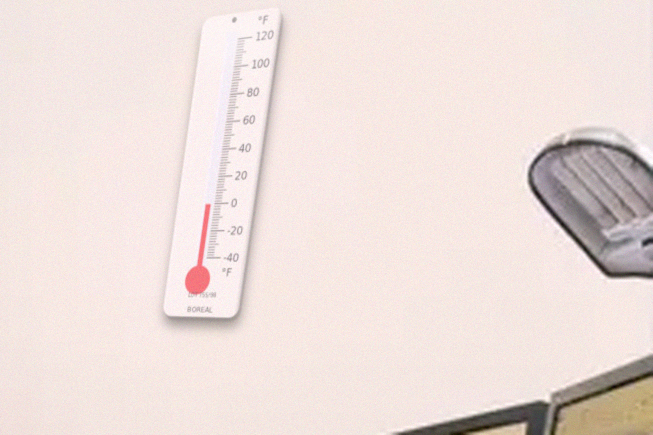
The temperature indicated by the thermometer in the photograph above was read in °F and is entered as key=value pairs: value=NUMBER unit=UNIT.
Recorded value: value=0 unit=°F
